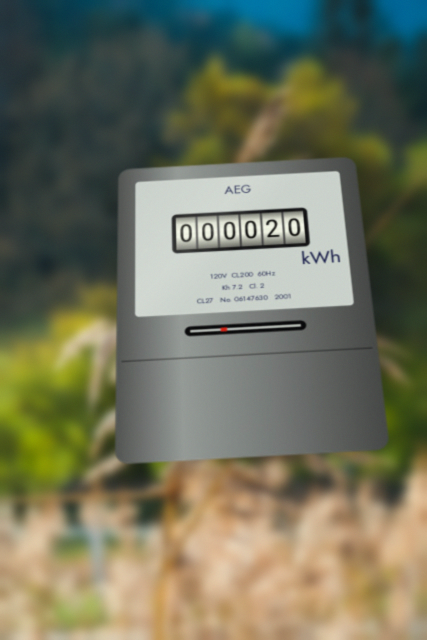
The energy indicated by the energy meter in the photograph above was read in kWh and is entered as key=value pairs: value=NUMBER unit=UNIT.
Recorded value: value=20 unit=kWh
